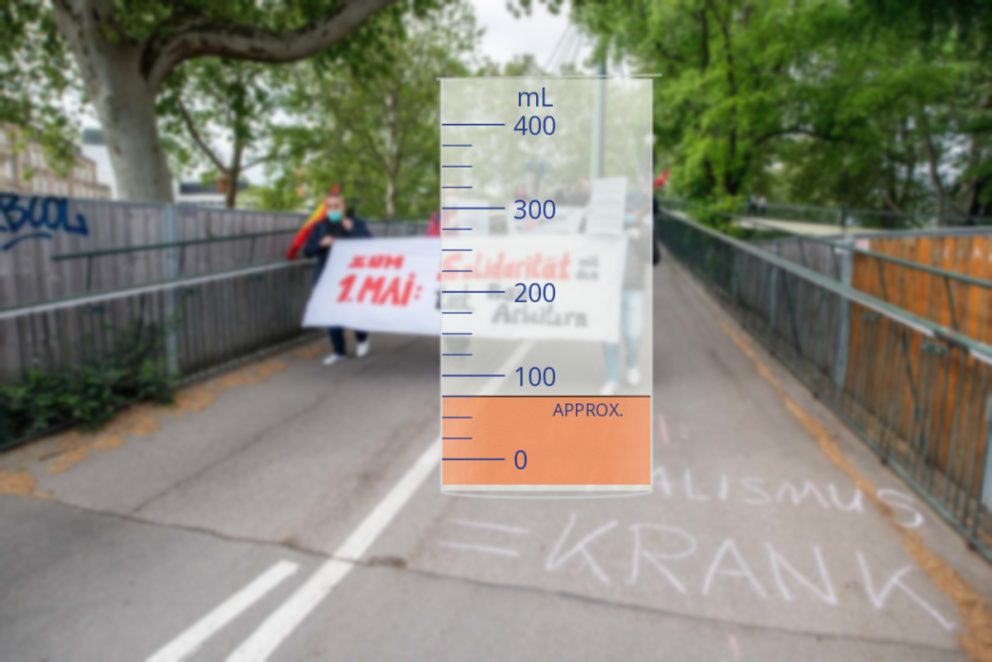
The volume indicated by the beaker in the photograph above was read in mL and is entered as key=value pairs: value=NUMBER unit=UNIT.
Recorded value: value=75 unit=mL
